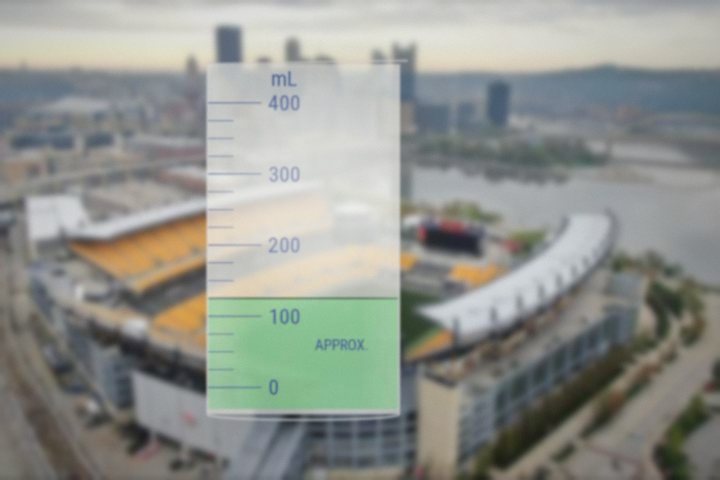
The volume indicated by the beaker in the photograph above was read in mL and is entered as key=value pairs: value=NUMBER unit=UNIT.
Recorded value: value=125 unit=mL
